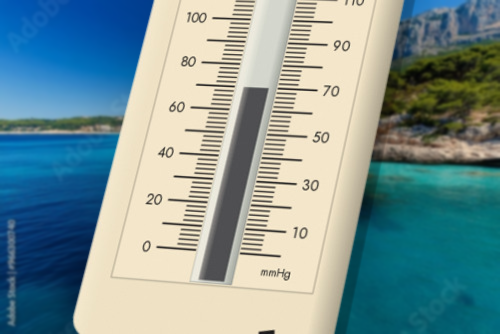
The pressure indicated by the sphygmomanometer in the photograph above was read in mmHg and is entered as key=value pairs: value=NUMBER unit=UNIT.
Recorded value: value=70 unit=mmHg
